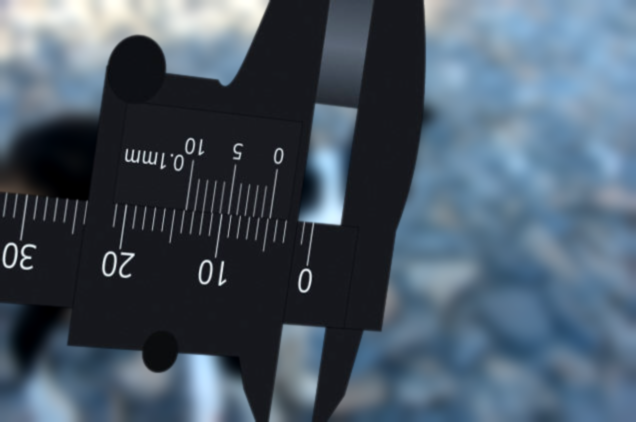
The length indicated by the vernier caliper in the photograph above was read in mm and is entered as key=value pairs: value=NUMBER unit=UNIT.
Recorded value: value=4.8 unit=mm
